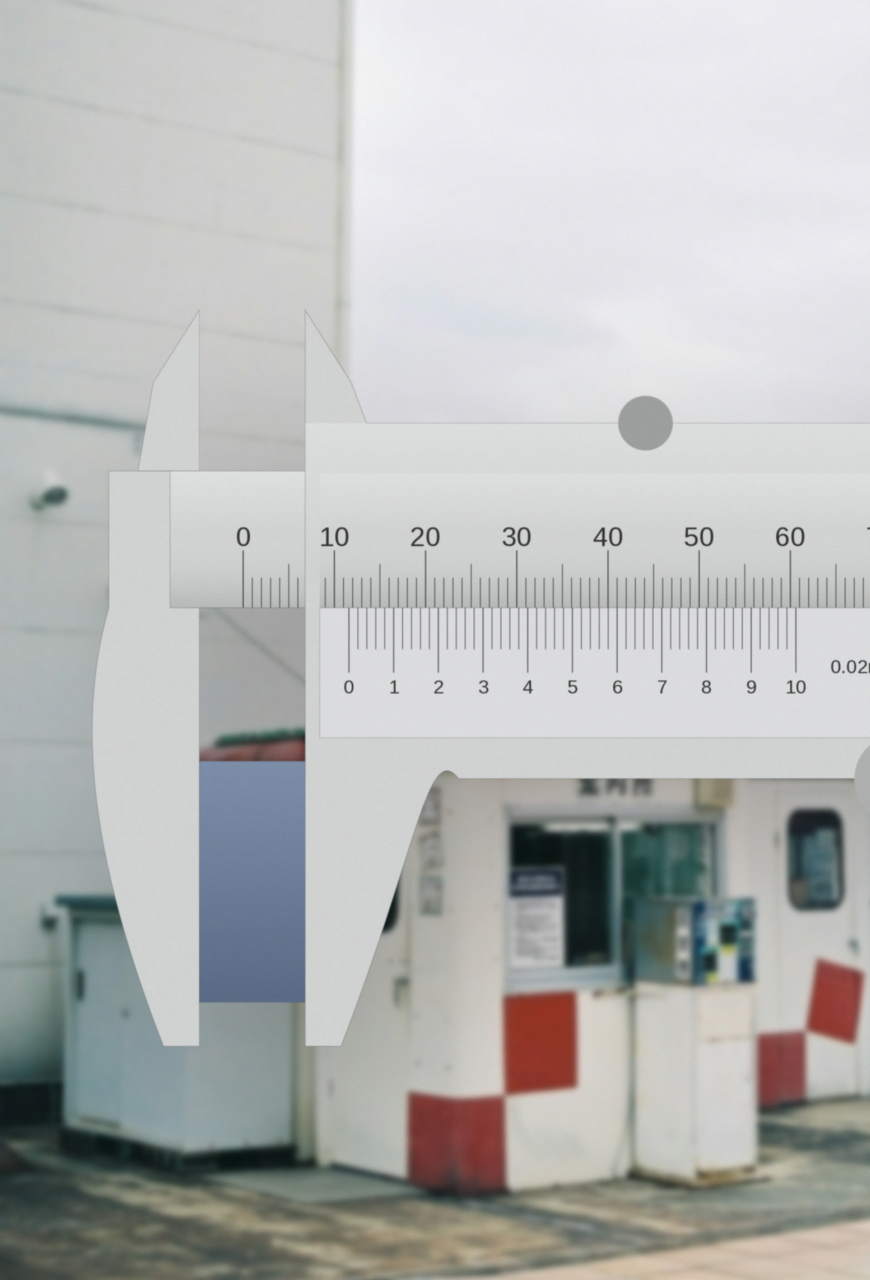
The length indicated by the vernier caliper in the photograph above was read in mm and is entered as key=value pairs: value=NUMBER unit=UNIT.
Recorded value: value=11.6 unit=mm
